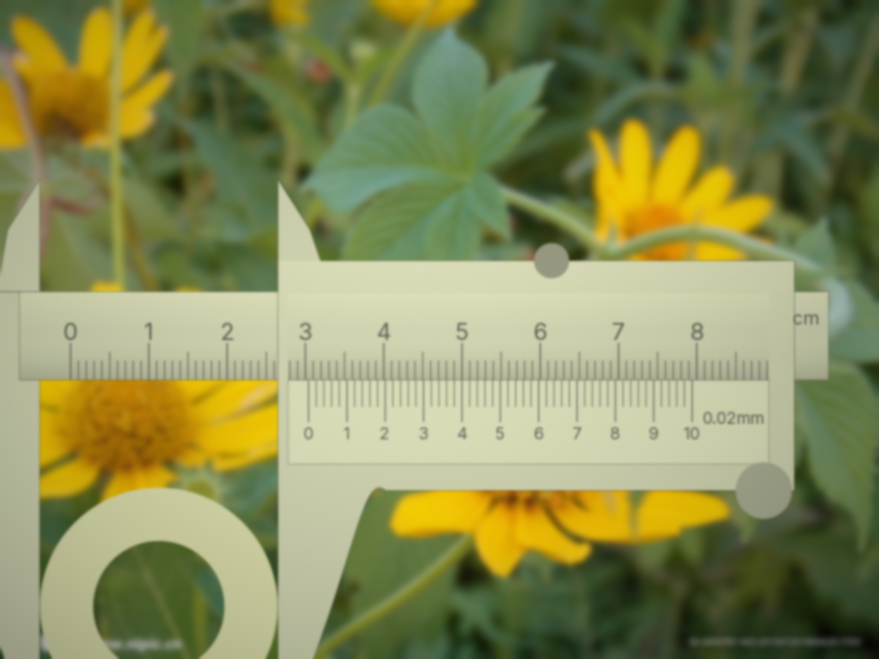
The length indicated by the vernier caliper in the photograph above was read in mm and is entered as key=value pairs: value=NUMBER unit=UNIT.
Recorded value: value=30.4 unit=mm
